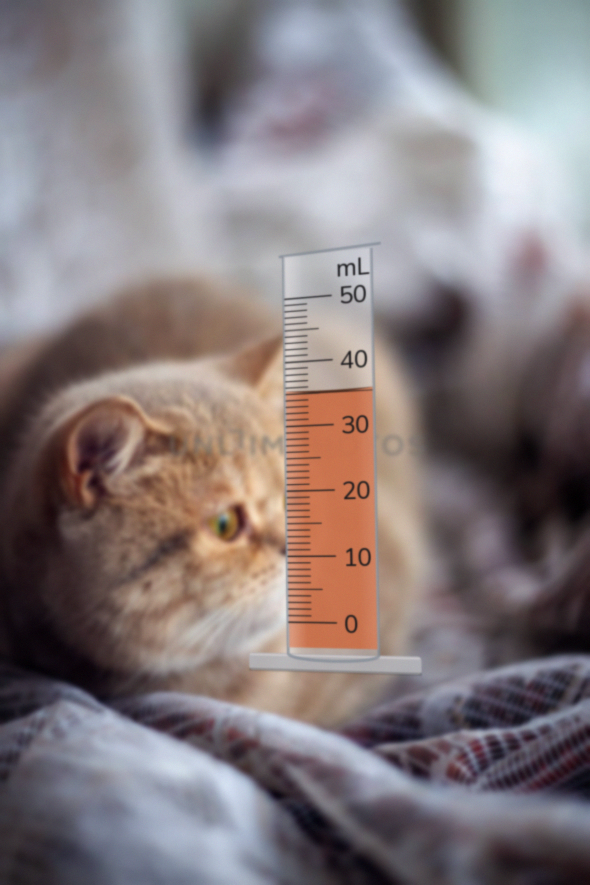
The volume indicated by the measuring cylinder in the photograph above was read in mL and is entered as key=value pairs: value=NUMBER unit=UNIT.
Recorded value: value=35 unit=mL
